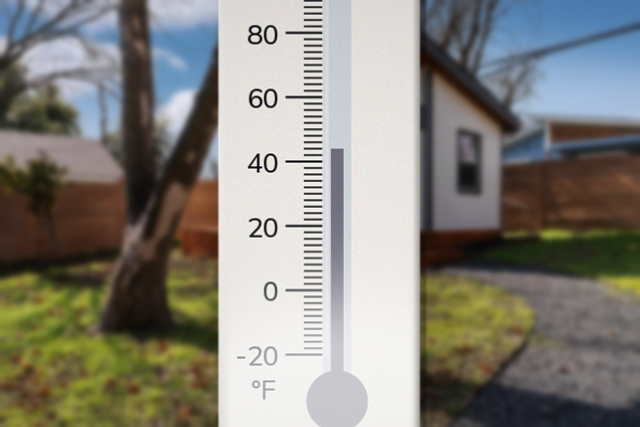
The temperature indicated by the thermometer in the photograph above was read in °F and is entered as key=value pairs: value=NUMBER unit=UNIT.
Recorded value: value=44 unit=°F
